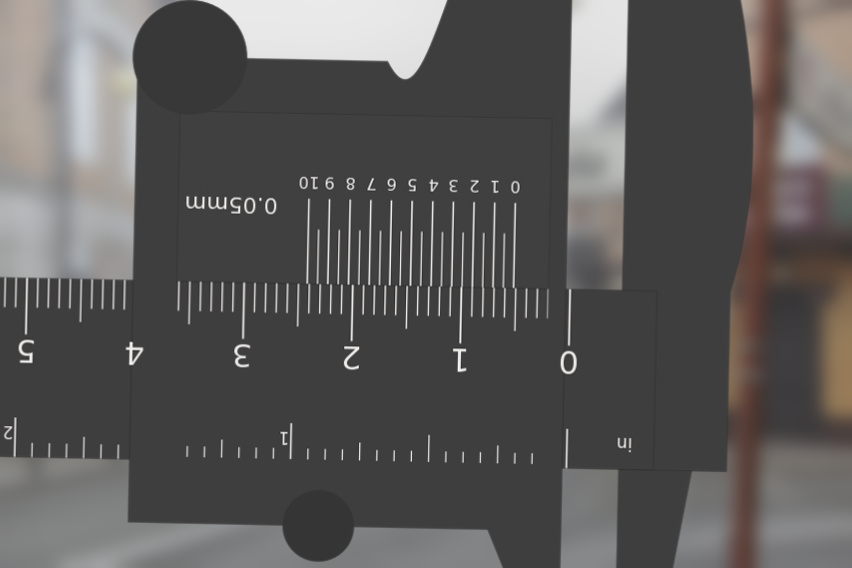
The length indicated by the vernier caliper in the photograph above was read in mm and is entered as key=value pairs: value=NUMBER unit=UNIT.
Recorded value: value=5.2 unit=mm
